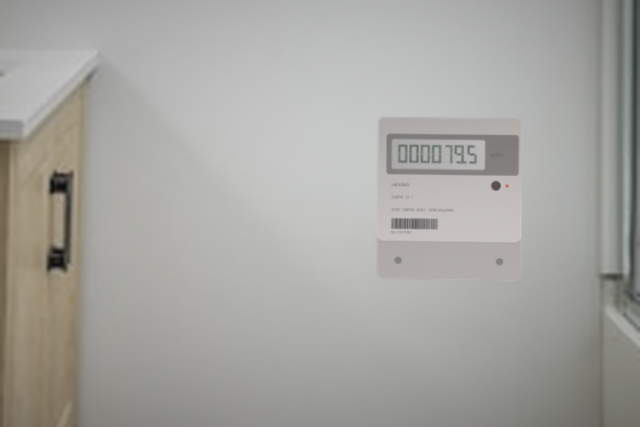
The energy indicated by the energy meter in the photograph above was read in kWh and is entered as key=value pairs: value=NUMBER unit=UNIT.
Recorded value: value=79.5 unit=kWh
